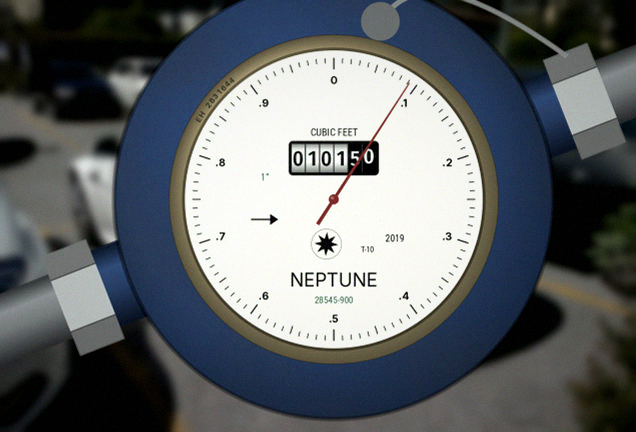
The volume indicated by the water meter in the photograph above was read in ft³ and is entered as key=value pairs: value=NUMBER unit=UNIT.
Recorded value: value=10150.09 unit=ft³
